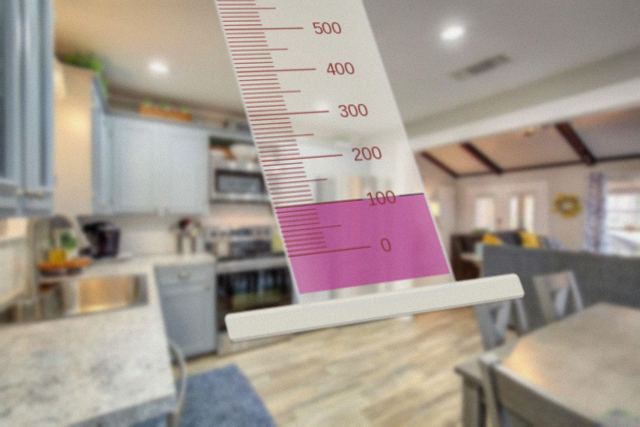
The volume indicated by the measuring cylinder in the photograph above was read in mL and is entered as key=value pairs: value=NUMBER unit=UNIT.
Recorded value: value=100 unit=mL
